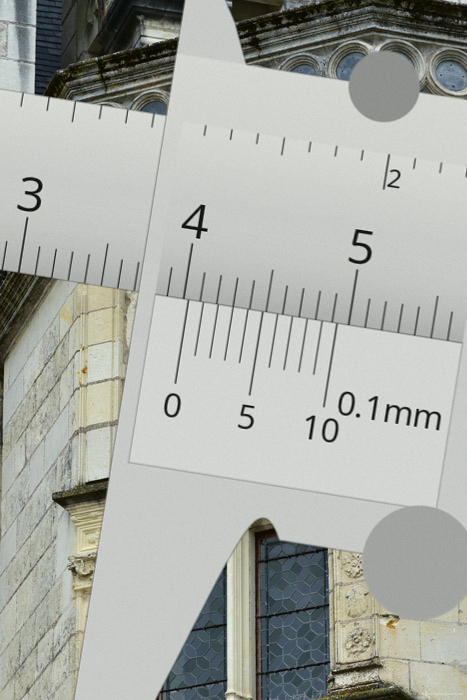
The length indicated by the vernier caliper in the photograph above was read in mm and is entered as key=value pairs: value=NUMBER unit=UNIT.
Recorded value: value=40.3 unit=mm
